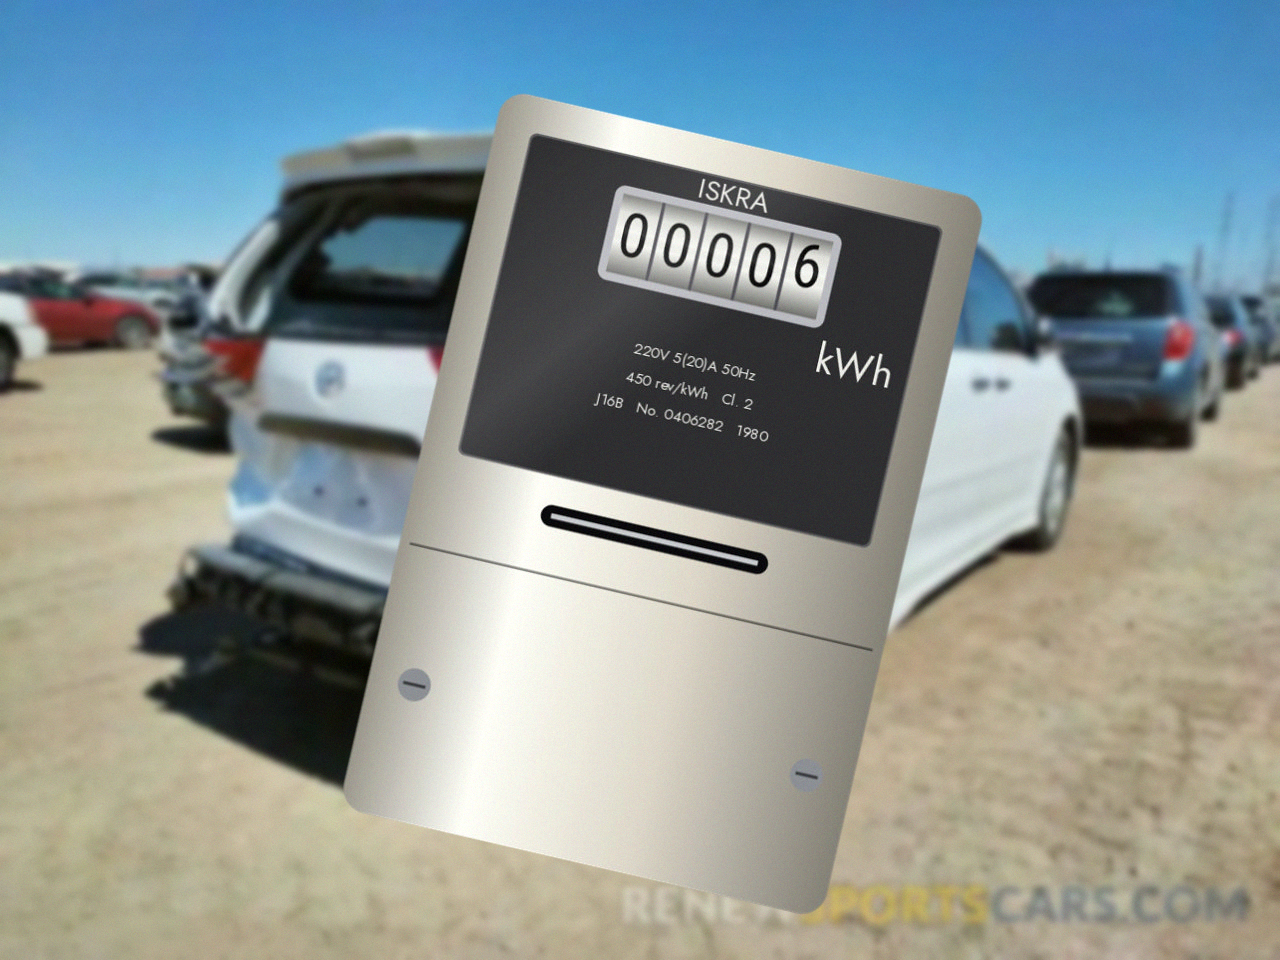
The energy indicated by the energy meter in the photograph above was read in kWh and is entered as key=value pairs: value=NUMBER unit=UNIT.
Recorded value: value=6 unit=kWh
